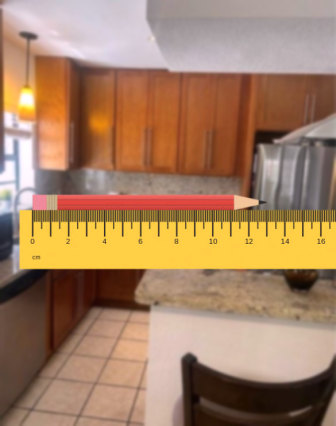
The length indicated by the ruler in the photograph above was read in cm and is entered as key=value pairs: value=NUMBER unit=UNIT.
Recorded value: value=13 unit=cm
